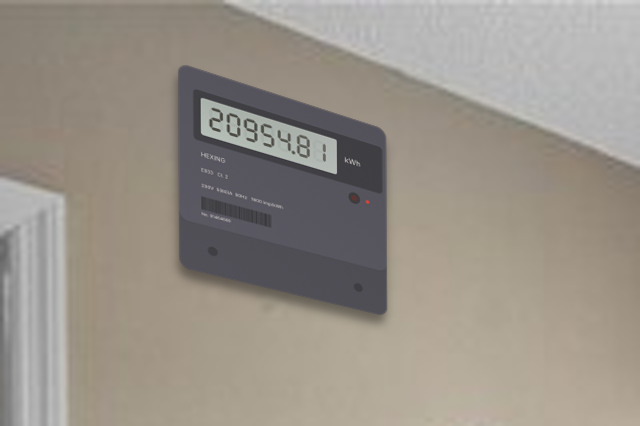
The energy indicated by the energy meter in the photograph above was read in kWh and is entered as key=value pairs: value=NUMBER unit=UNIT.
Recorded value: value=20954.81 unit=kWh
